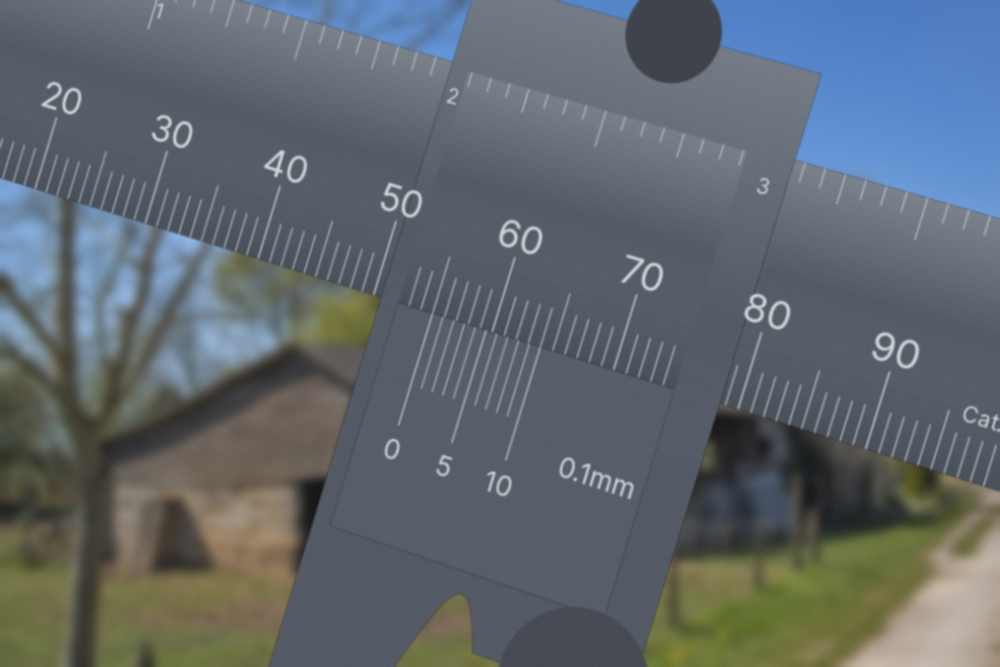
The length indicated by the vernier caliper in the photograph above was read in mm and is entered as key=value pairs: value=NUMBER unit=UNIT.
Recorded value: value=55.0 unit=mm
